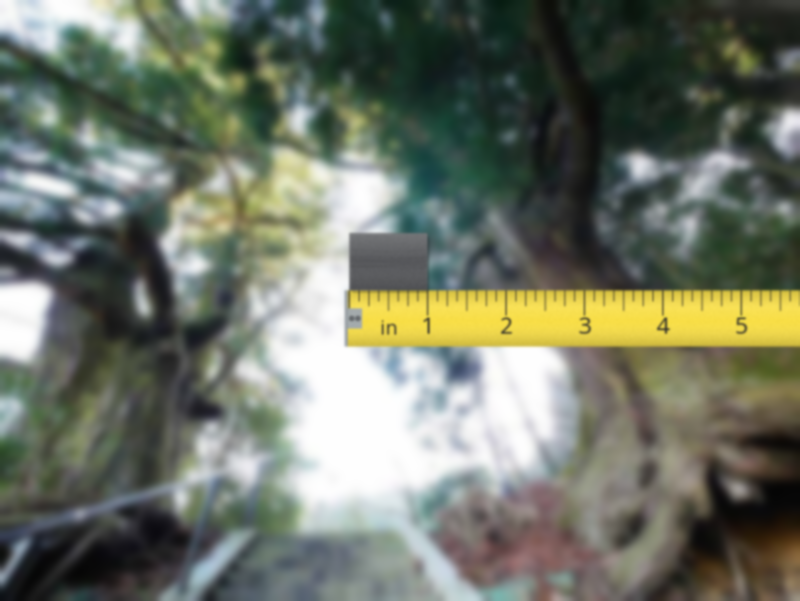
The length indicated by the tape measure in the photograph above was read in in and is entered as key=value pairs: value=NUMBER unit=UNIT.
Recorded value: value=1 unit=in
